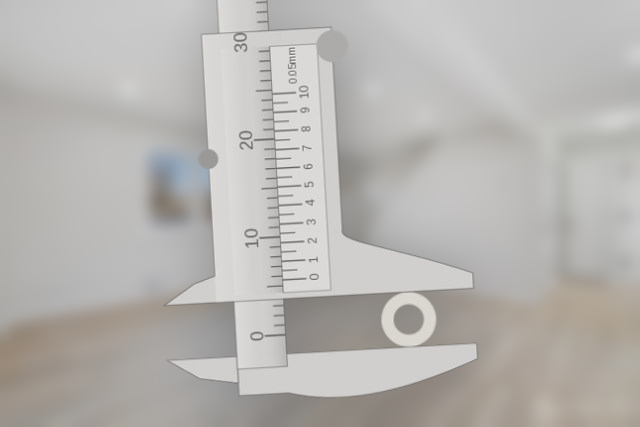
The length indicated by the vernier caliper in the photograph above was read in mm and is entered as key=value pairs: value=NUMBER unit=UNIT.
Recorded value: value=5.6 unit=mm
